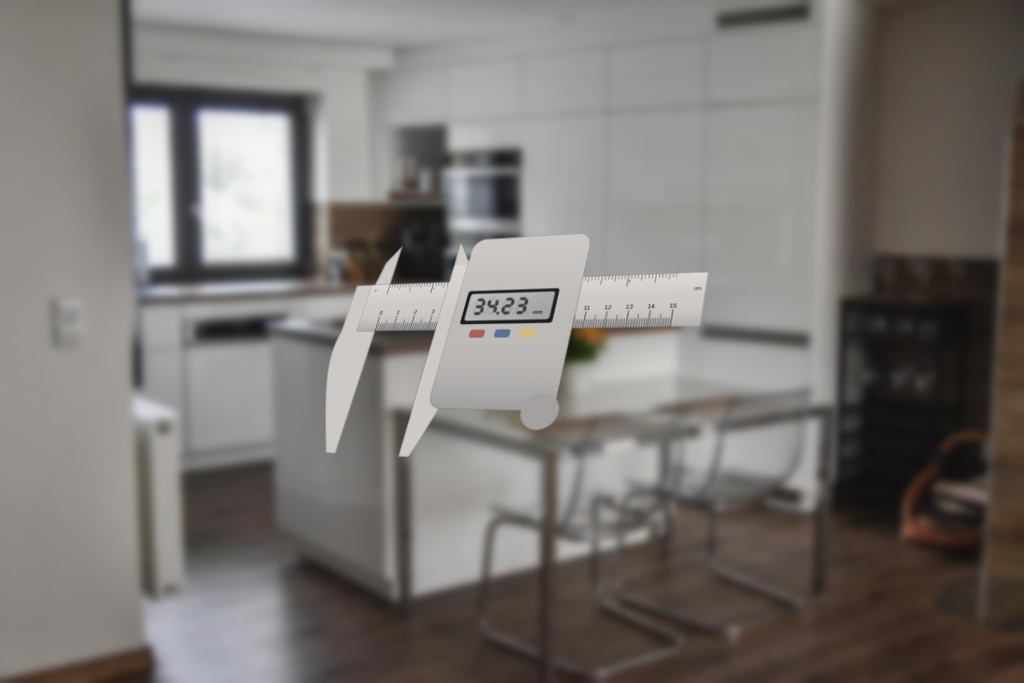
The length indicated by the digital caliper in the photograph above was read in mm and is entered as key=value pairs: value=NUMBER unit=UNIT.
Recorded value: value=34.23 unit=mm
